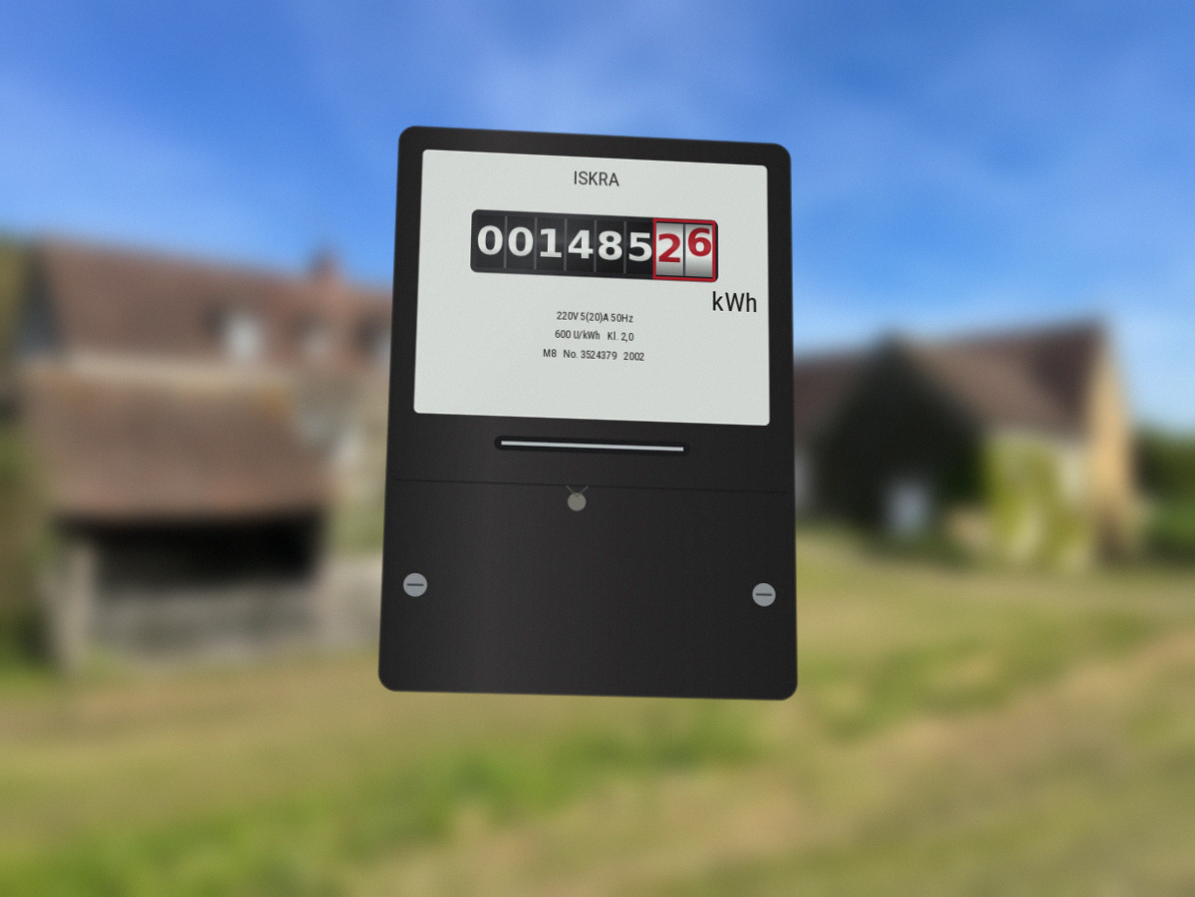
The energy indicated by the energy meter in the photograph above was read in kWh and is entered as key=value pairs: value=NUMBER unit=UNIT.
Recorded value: value=1485.26 unit=kWh
